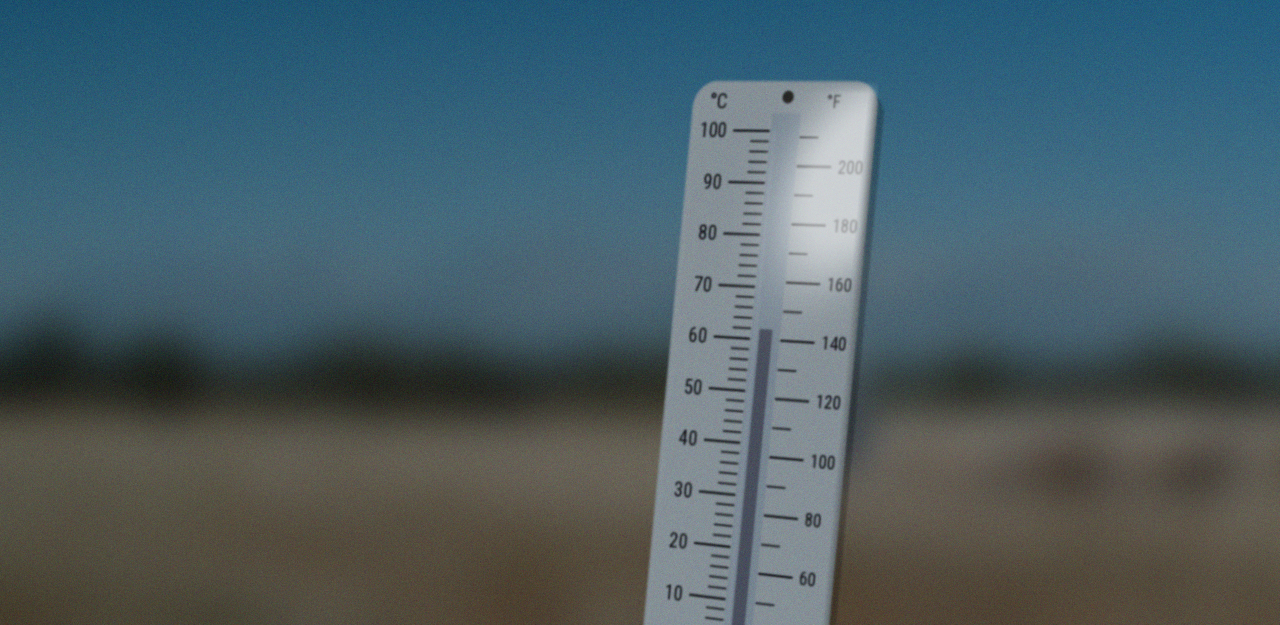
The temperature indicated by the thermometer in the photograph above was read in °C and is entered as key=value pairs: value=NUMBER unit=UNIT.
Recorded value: value=62 unit=°C
